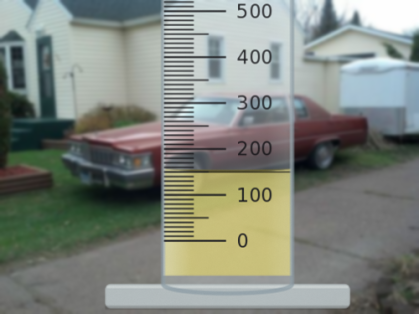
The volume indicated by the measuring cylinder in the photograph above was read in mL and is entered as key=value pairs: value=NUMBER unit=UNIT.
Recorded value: value=150 unit=mL
